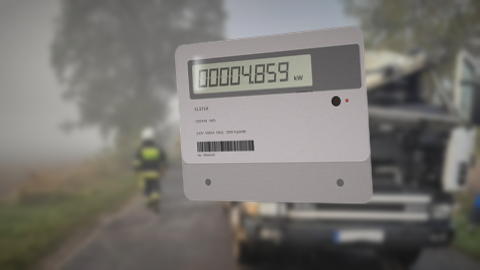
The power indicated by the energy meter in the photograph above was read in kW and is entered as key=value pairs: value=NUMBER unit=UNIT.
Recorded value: value=4.859 unit=kW
